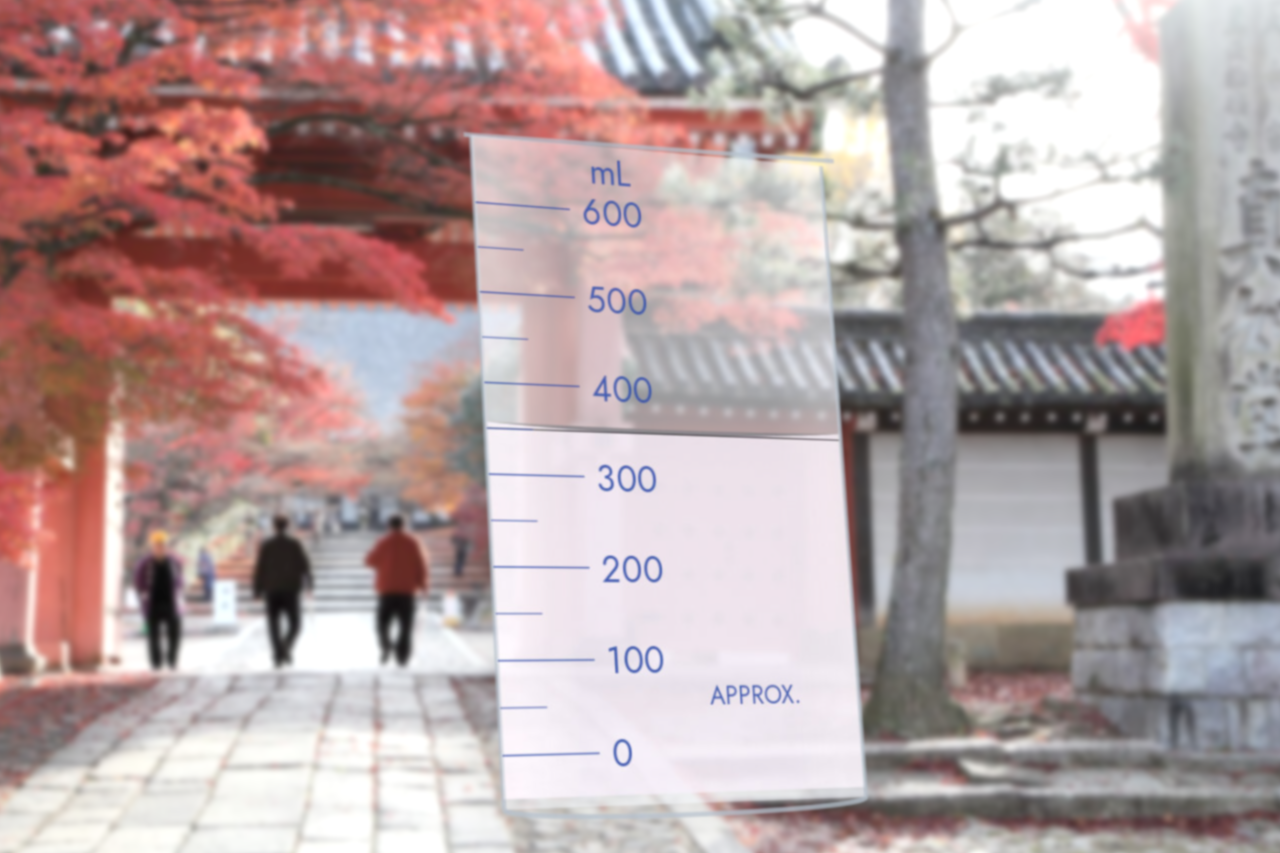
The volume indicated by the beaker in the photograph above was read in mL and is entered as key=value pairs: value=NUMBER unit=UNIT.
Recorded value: value=350 unit=mL
